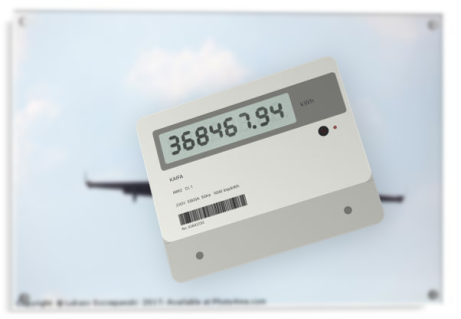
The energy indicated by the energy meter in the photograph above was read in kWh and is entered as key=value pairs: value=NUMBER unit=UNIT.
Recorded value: value=368467.94 unit=kWh
